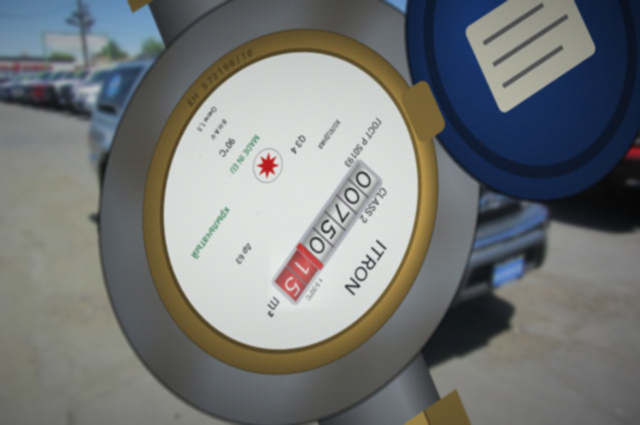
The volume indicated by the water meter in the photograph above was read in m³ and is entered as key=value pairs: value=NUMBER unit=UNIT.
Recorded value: value=750.15 unit=m³
